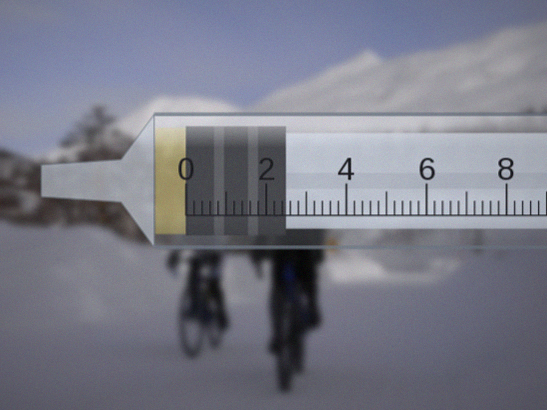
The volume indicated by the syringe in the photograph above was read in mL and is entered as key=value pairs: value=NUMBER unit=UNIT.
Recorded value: value=0 unit=mL
